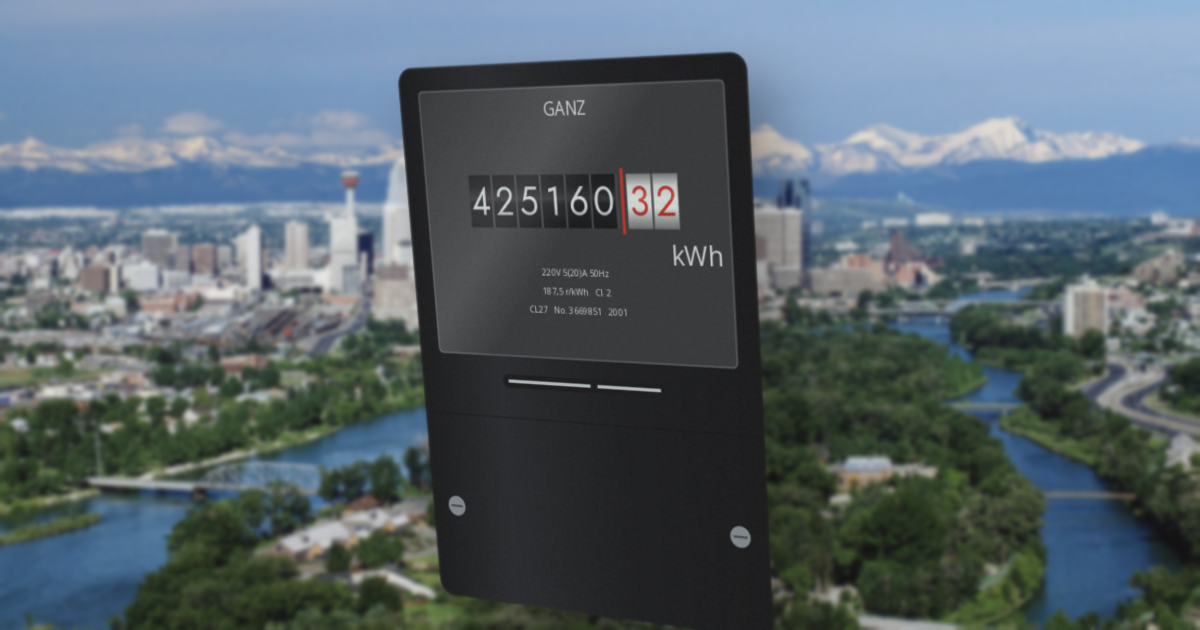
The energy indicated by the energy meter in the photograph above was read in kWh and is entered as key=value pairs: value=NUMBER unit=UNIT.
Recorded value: value=425160.32 unit=kWh
